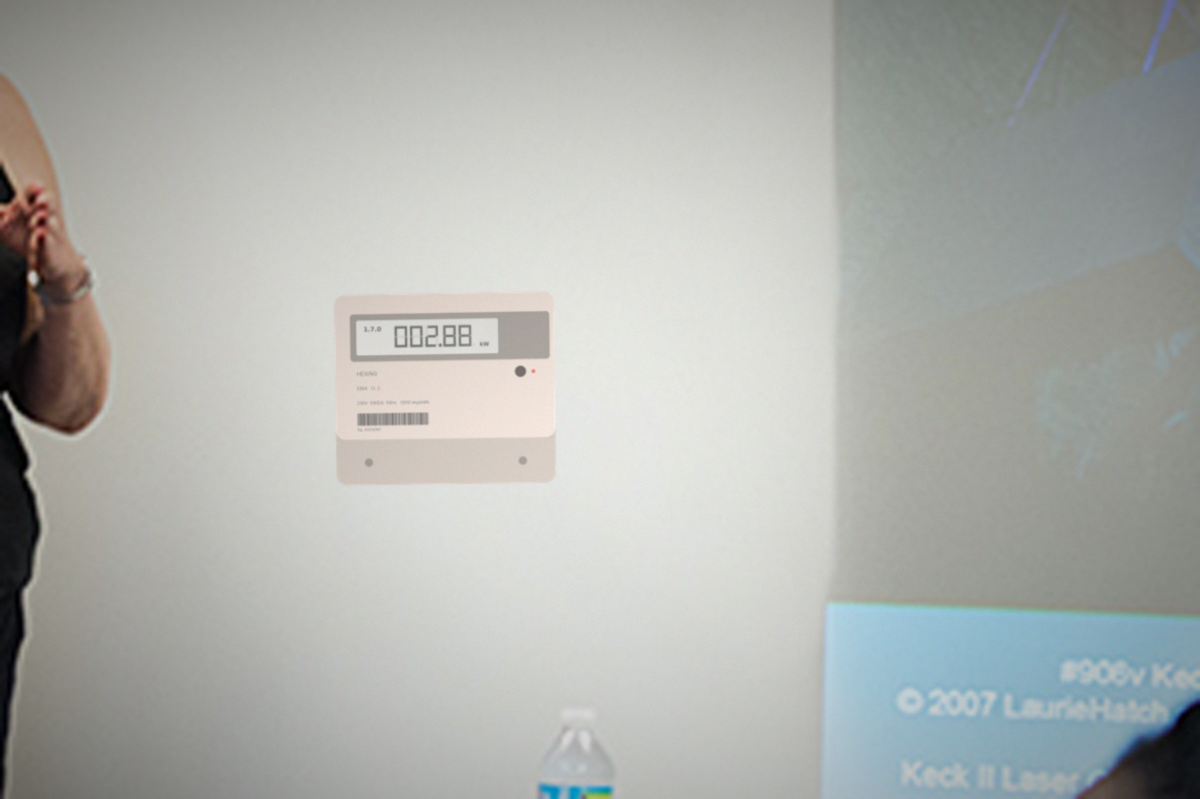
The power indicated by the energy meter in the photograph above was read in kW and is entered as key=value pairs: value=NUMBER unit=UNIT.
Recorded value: value=2.88 unit=kW
